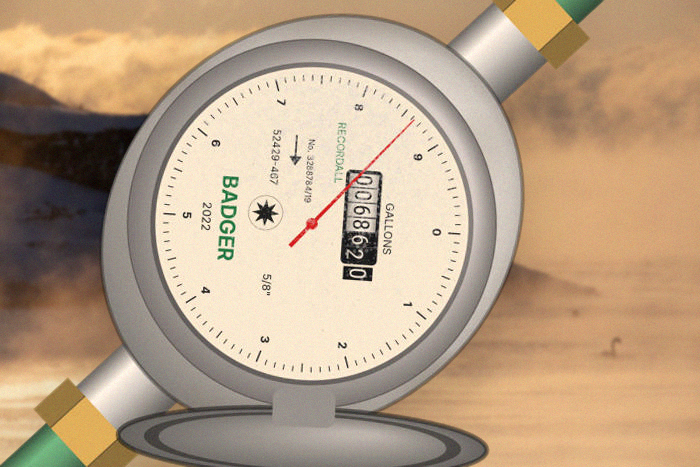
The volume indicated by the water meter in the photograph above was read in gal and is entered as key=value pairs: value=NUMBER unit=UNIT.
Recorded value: value=68618.6 unit=gal
